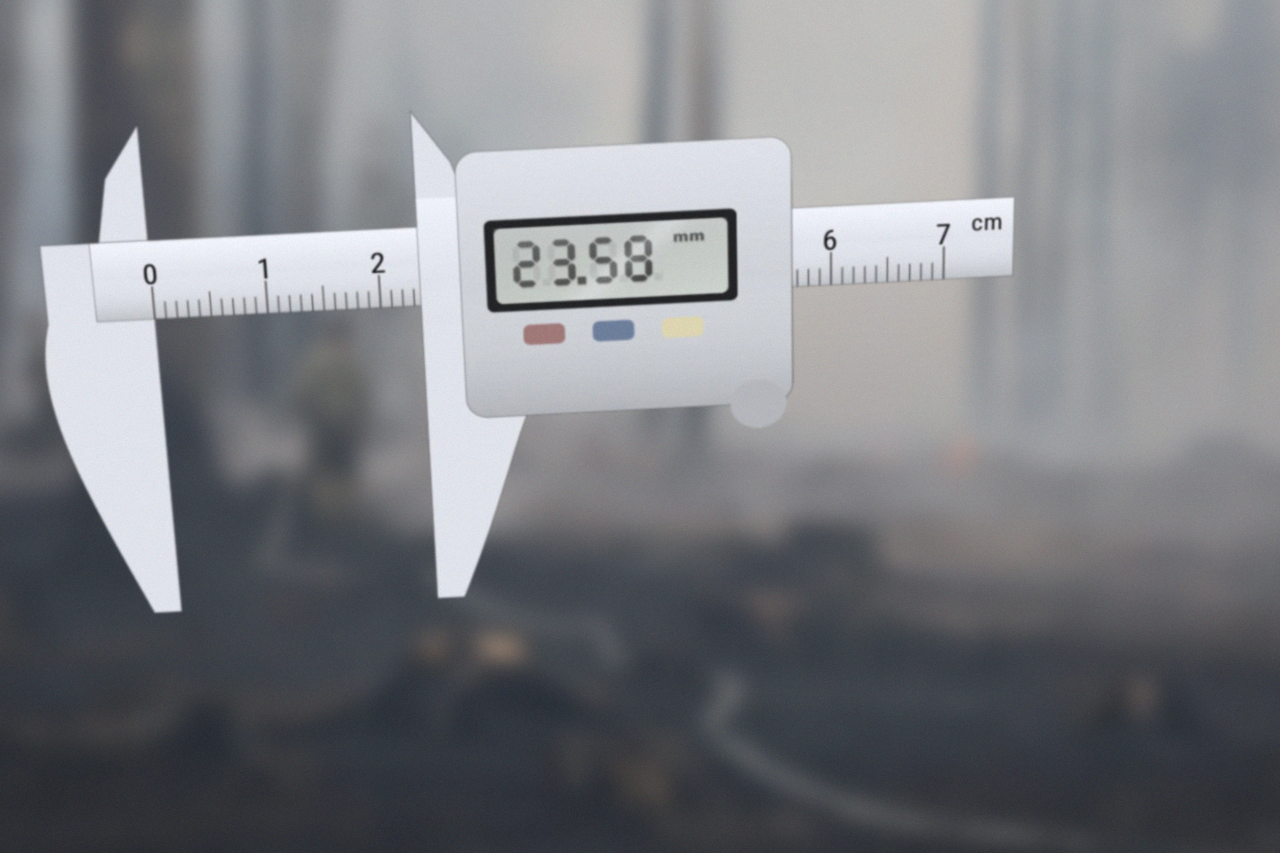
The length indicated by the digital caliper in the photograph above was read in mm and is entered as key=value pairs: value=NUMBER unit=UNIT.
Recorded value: value=23.58 unit=mm
